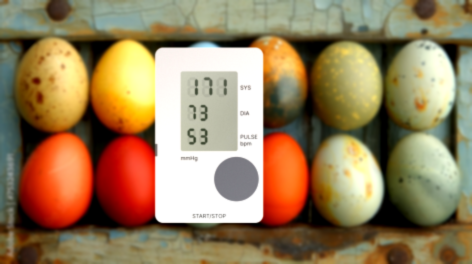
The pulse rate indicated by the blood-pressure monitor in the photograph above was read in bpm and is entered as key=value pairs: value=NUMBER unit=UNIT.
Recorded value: value=53 unit=bpm
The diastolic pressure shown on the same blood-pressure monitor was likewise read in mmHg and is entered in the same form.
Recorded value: value=73 unit=mmHg
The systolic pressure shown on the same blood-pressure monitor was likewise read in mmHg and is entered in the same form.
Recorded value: value=171 unit=mmHg
